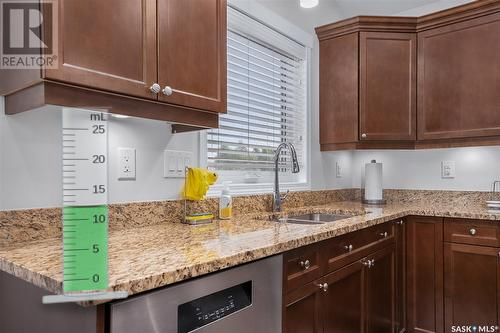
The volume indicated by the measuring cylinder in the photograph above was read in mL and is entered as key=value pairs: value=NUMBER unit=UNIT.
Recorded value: value=12 unit=mL
